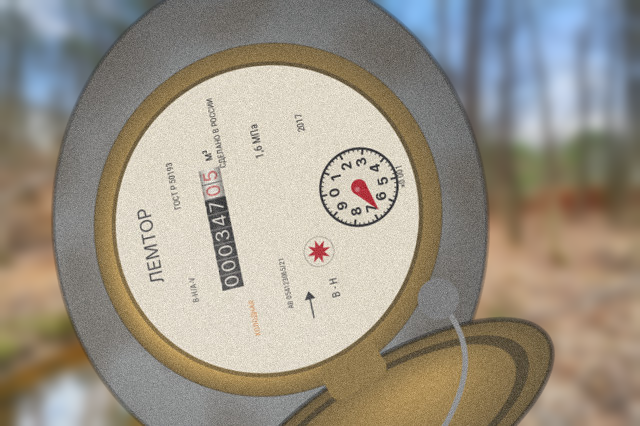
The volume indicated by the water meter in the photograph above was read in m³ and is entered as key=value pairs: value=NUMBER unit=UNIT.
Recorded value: value=347.056 unit=m³
